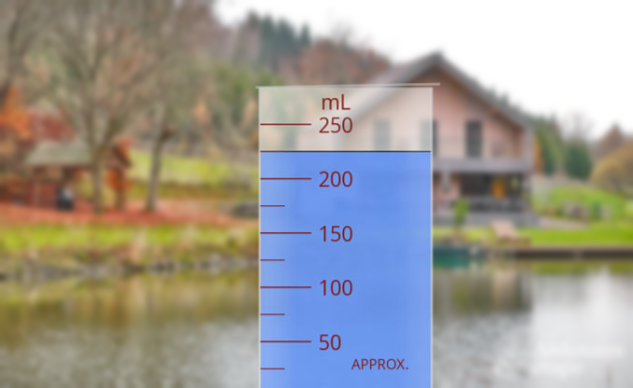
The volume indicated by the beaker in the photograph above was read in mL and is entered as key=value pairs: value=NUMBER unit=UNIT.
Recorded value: value=225 unit=mL
